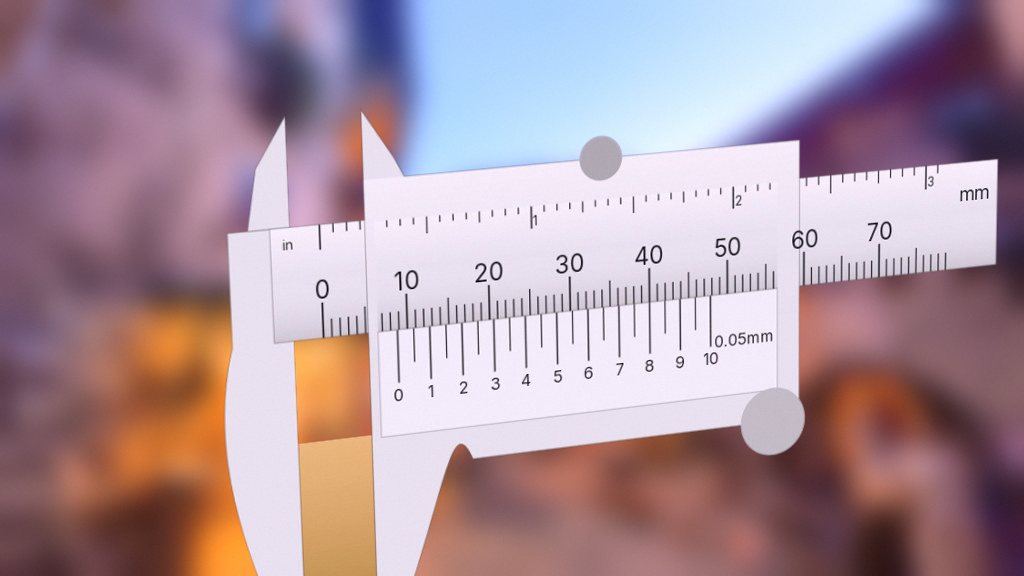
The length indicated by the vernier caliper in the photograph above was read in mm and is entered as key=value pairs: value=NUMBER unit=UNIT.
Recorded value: value=8.8 unit=mm
